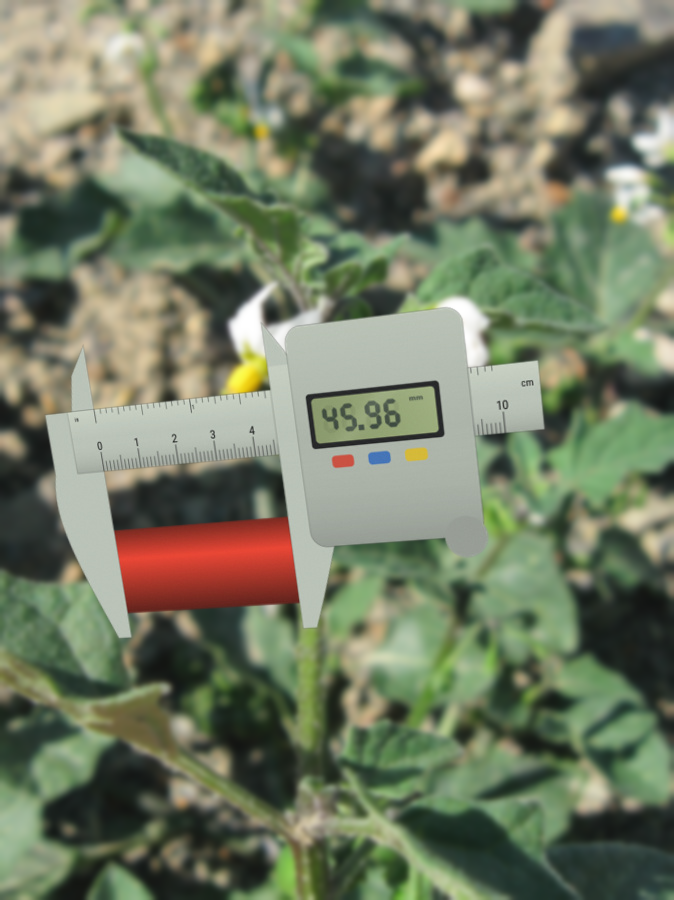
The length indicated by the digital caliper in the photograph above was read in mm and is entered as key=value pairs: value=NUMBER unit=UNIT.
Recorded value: value=45.96 unit=mm
